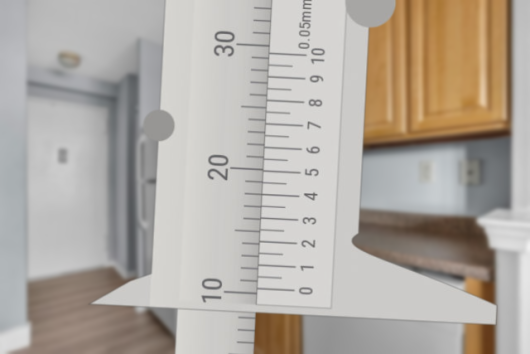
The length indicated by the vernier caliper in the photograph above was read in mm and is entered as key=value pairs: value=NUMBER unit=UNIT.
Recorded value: value=10.4 unit=mm
